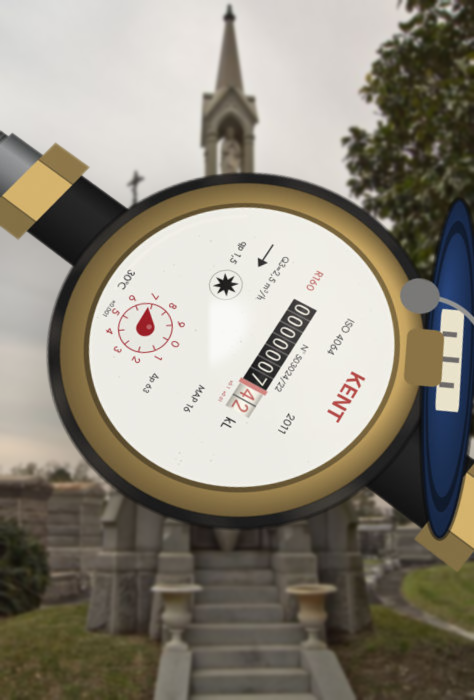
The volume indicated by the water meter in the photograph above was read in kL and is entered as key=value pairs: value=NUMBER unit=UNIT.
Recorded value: value=7.426 unit=kL
